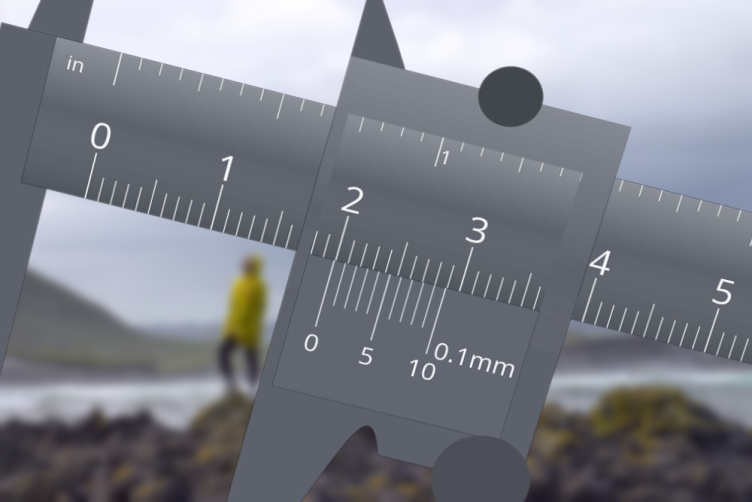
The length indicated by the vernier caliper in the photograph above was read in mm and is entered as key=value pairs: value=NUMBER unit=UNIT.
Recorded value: value=19.9 unit=mm
